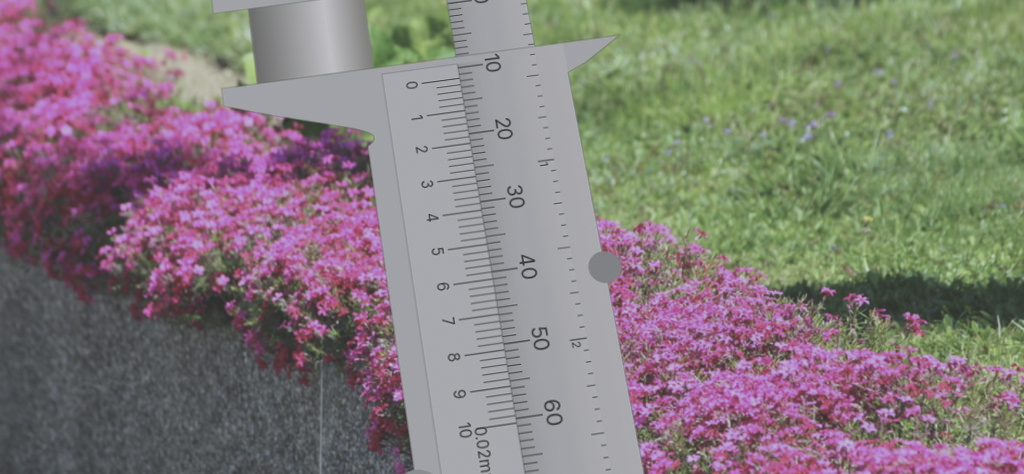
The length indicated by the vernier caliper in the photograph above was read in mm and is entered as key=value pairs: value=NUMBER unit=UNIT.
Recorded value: value=11.6 unit=mm
